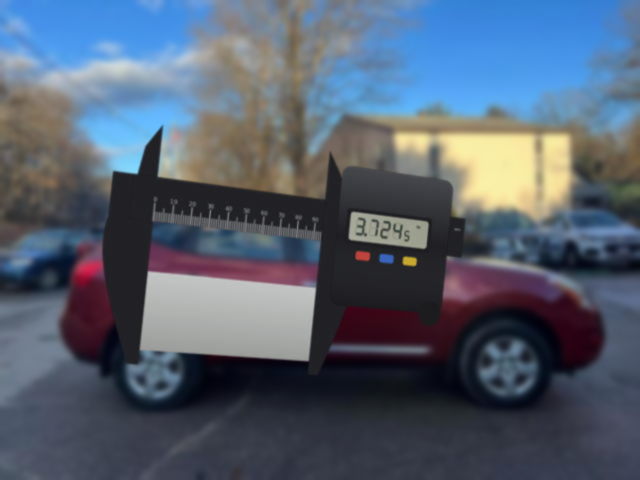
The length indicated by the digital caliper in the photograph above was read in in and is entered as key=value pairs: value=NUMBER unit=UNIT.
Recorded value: value=3.7245 unit=in
